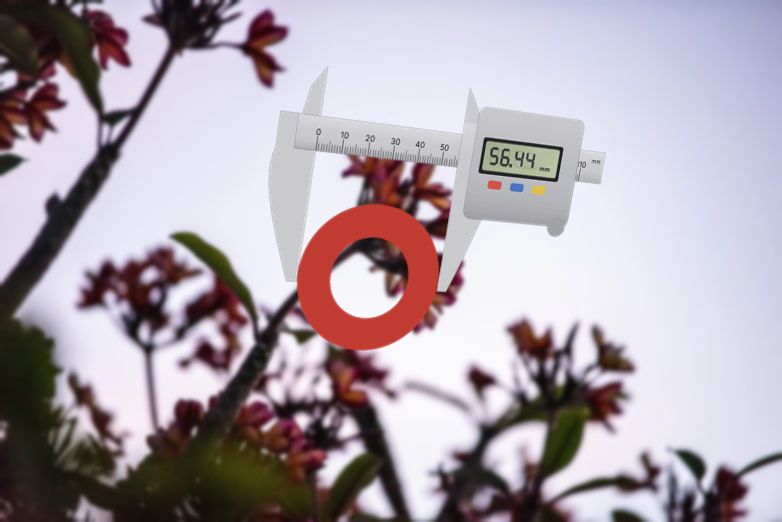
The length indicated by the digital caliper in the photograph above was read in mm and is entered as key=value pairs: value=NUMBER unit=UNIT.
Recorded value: value=56.44 unit=mm
